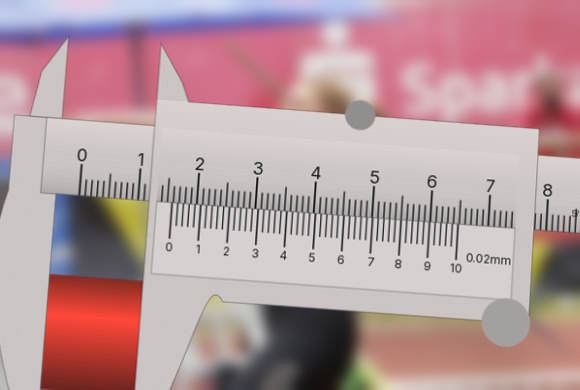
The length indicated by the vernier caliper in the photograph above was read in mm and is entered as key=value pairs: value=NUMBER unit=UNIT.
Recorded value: value=15.8 unit=mm
